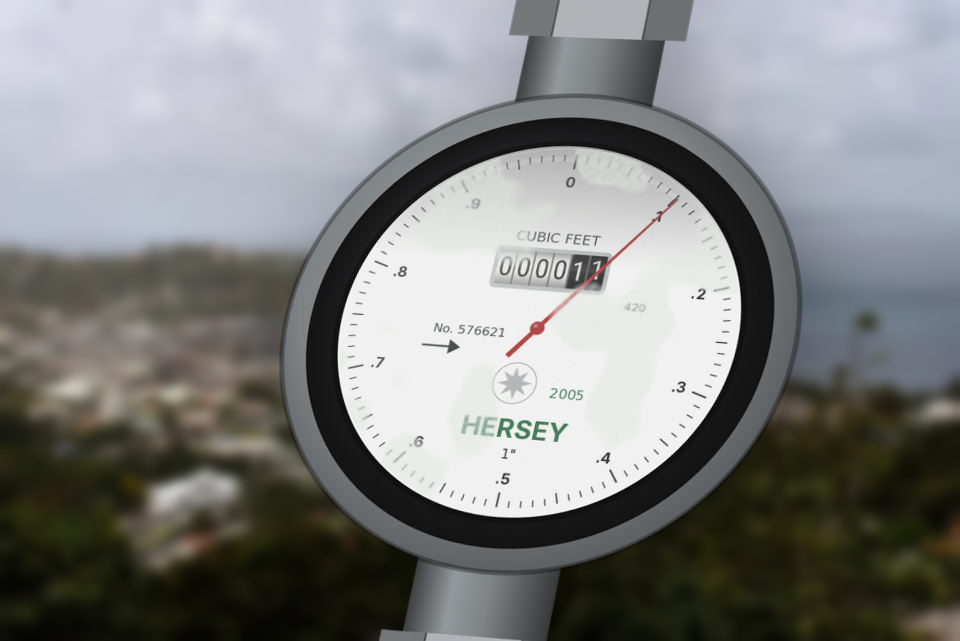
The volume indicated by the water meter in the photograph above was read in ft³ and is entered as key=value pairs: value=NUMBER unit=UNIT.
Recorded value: value=11.10 unit=ft³
